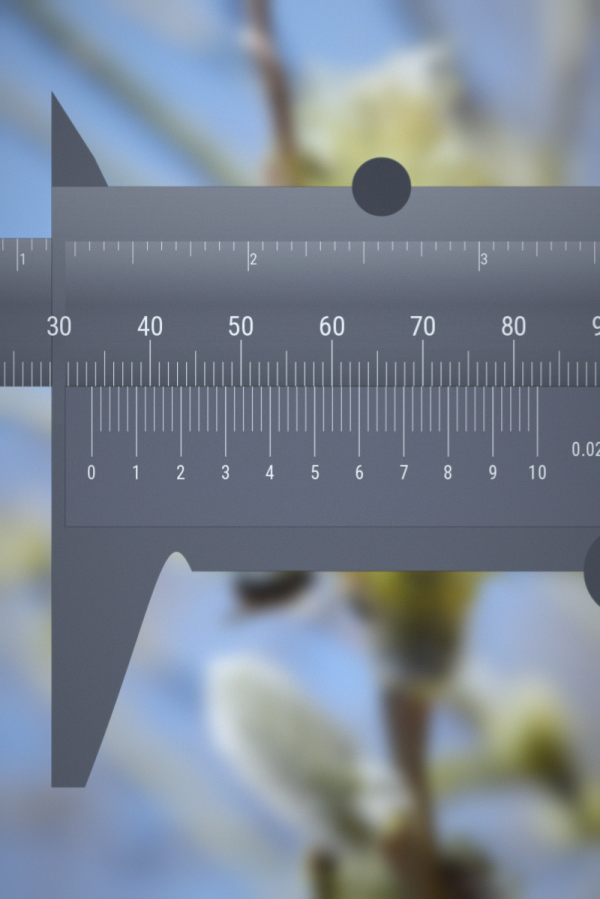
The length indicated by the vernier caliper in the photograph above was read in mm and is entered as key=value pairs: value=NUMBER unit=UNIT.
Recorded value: value=33.6 unit=mm
